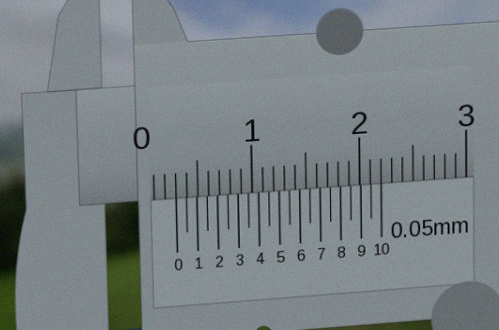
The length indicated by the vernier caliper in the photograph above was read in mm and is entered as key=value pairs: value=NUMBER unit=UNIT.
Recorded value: value=3.0 unit=mm
